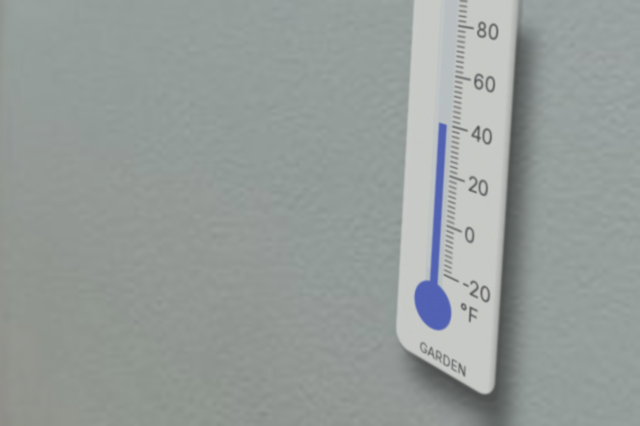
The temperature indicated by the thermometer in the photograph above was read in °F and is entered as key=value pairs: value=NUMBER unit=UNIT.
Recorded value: value=40 unit=°F
